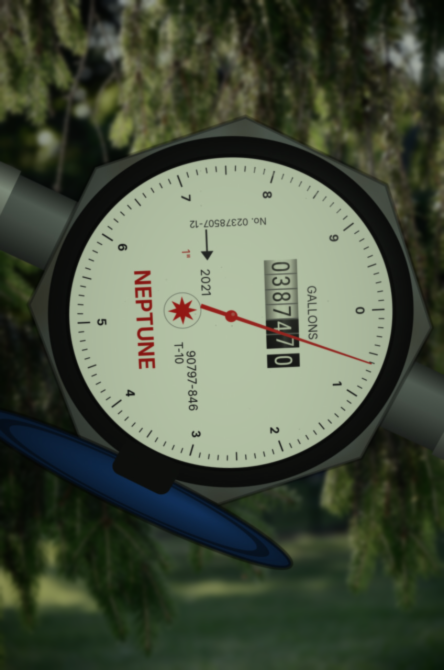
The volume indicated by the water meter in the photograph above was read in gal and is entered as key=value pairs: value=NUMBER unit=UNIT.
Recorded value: value=387470.6 unit=gal
